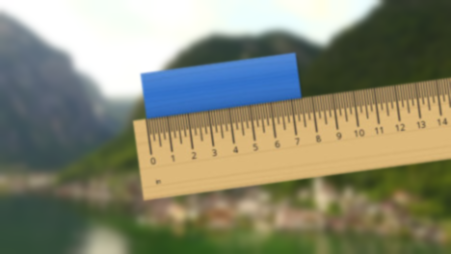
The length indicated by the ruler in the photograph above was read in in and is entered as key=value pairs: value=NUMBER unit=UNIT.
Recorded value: value=7.5 unit=in
